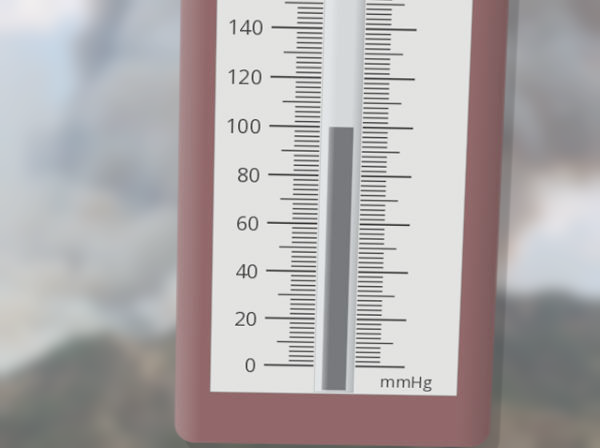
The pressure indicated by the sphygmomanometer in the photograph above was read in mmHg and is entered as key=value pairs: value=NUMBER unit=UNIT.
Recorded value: value=100 unit=mmHg
